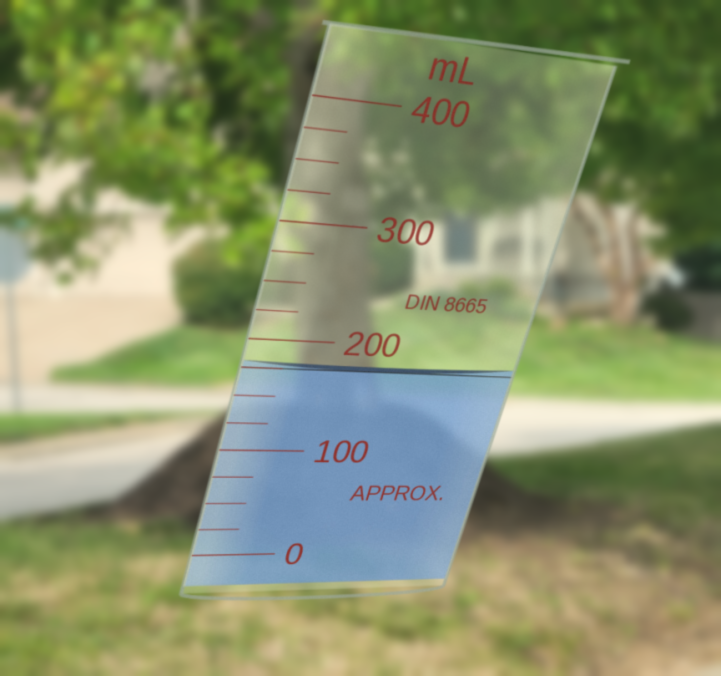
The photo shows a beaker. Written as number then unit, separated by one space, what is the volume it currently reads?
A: 175 mL
